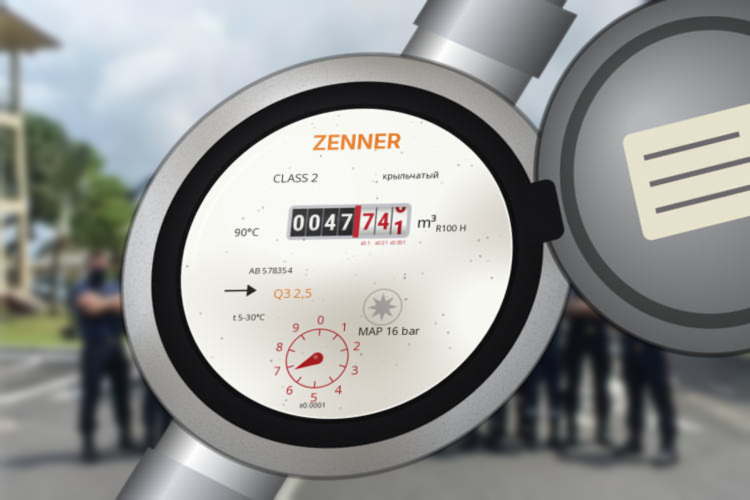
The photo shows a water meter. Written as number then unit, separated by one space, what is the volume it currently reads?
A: 47.7406 m³
